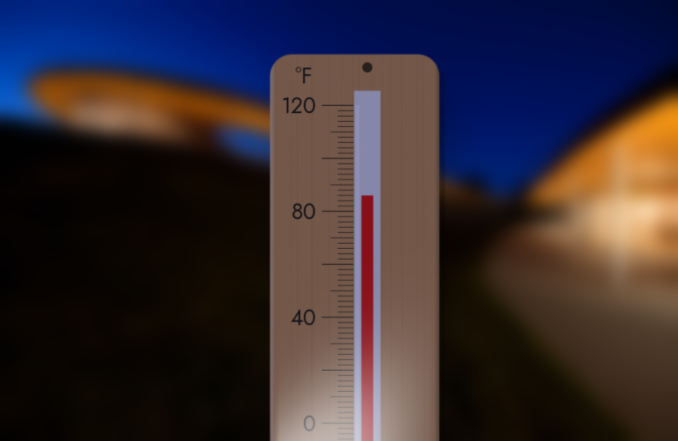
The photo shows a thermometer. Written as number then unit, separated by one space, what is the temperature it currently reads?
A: 86 °F
